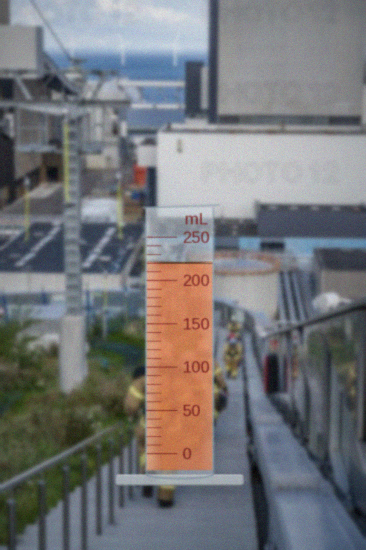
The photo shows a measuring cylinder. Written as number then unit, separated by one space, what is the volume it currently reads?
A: 220 mL
